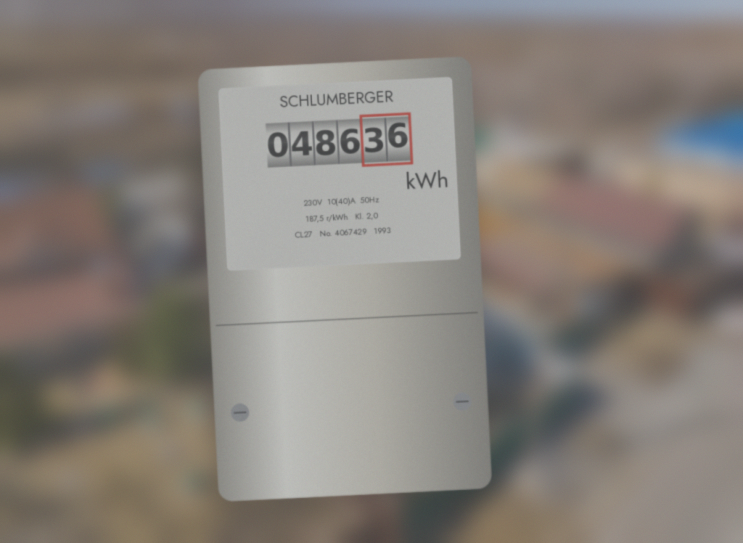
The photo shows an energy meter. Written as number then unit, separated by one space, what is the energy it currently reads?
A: 486.36 kWh
